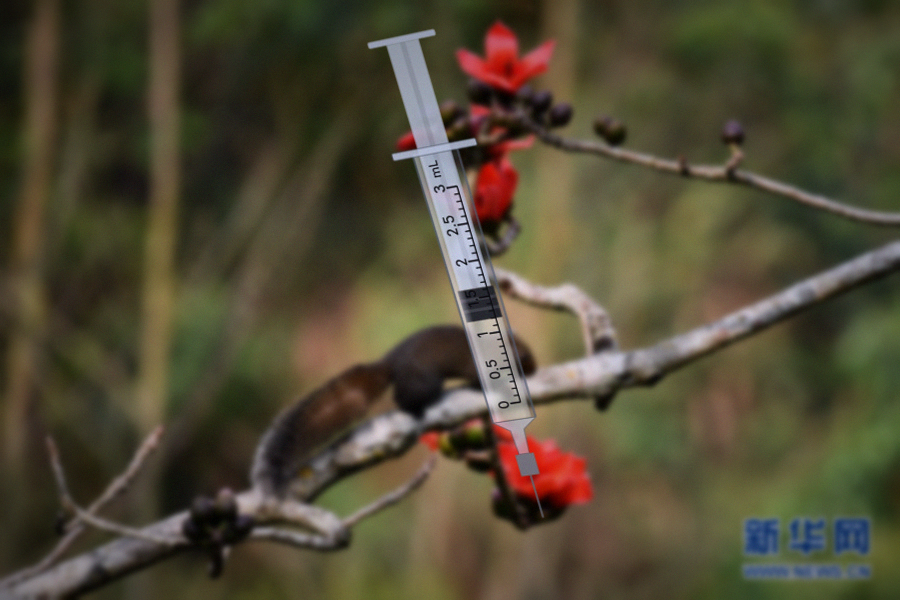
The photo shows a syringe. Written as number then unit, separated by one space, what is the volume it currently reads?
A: 1.2 mL
